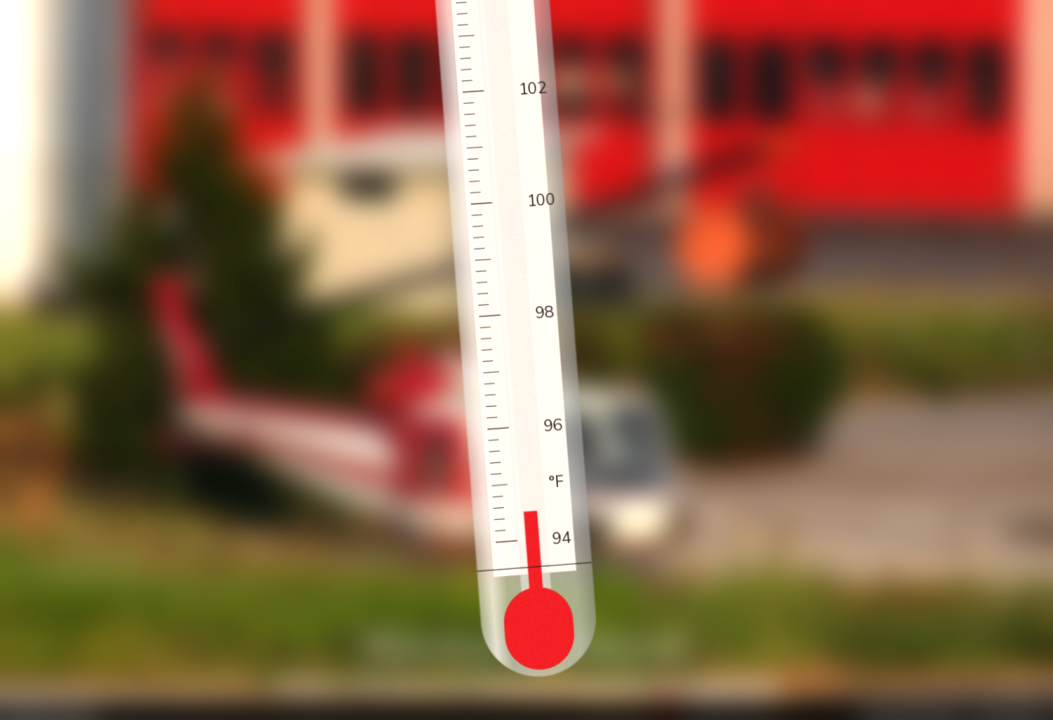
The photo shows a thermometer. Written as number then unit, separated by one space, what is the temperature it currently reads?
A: 94.5 °F
